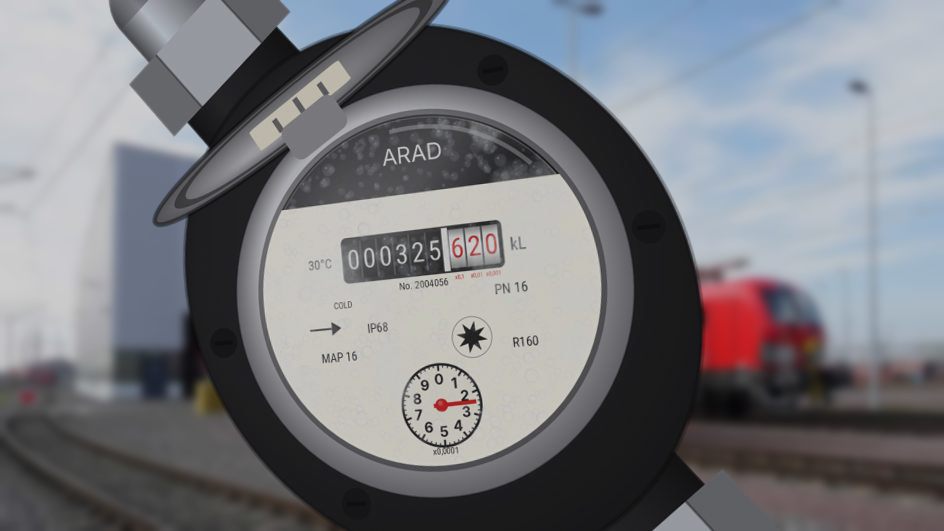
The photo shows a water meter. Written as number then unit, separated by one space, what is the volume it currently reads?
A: 325.6202 kL
